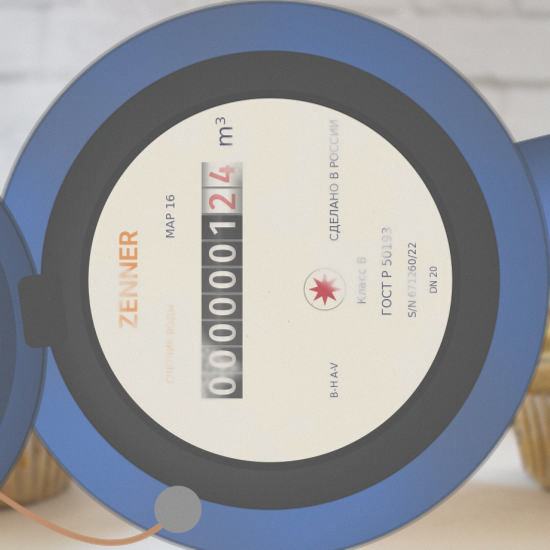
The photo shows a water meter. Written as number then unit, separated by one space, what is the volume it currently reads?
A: 1.24 m³
